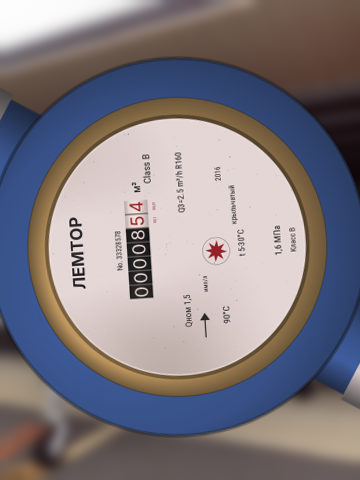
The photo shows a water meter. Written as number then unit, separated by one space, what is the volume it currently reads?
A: 8.54 m³
